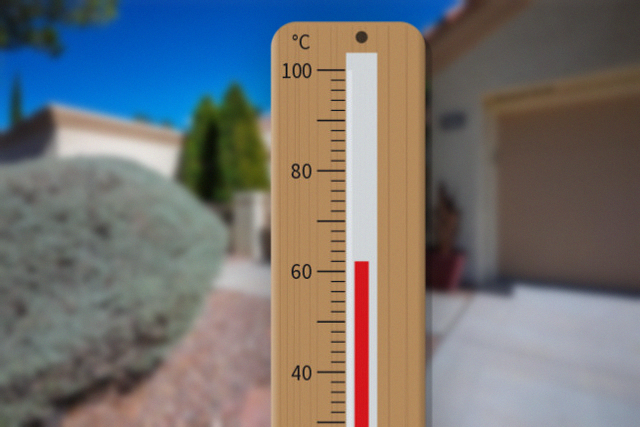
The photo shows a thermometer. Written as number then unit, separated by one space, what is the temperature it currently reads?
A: 62 °C
